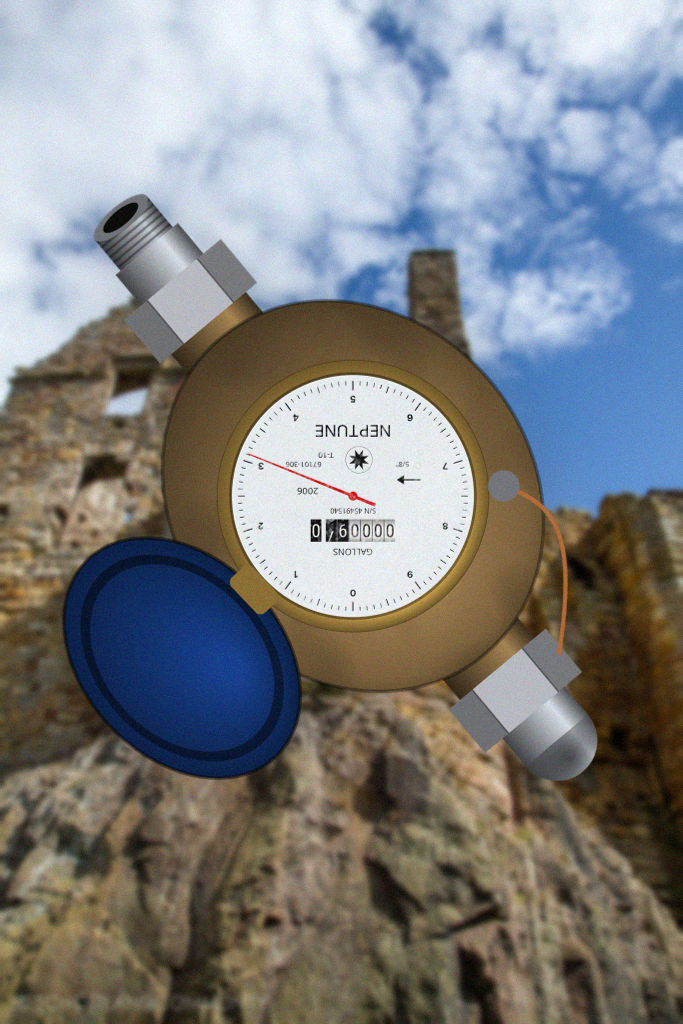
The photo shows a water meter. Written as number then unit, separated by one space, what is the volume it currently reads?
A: 973.1 gal
